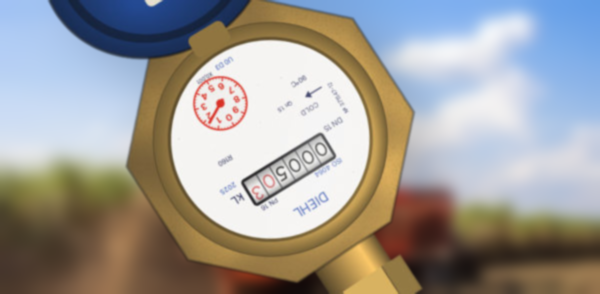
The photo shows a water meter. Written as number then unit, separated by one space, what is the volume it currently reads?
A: 5.031 kL
